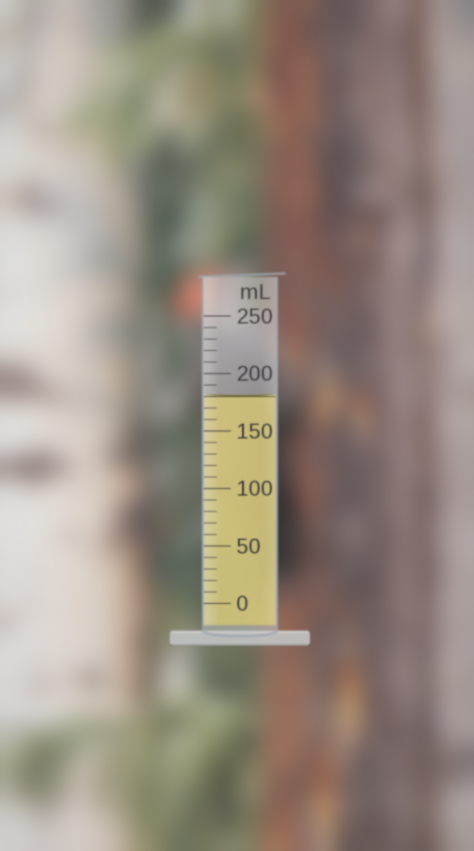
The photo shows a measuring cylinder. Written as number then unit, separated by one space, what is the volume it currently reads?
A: 180 mL
